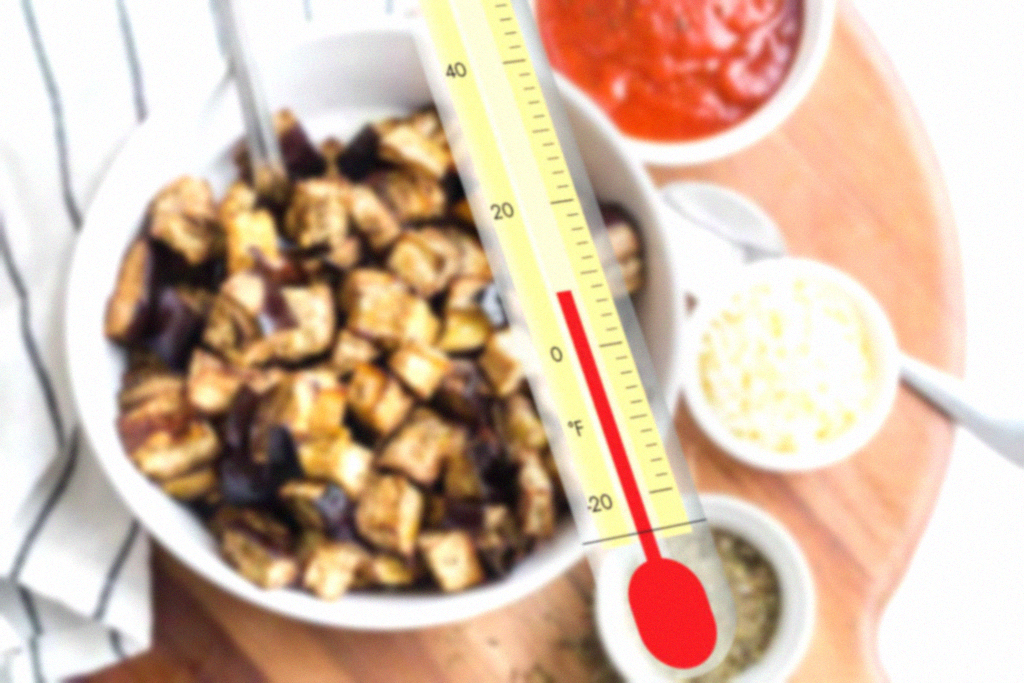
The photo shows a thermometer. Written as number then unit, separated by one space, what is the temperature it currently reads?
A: 8 °F
